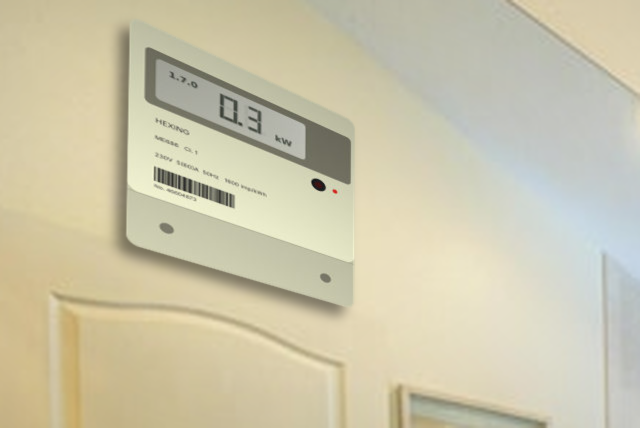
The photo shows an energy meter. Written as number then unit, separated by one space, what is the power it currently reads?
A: 0.3 kW
